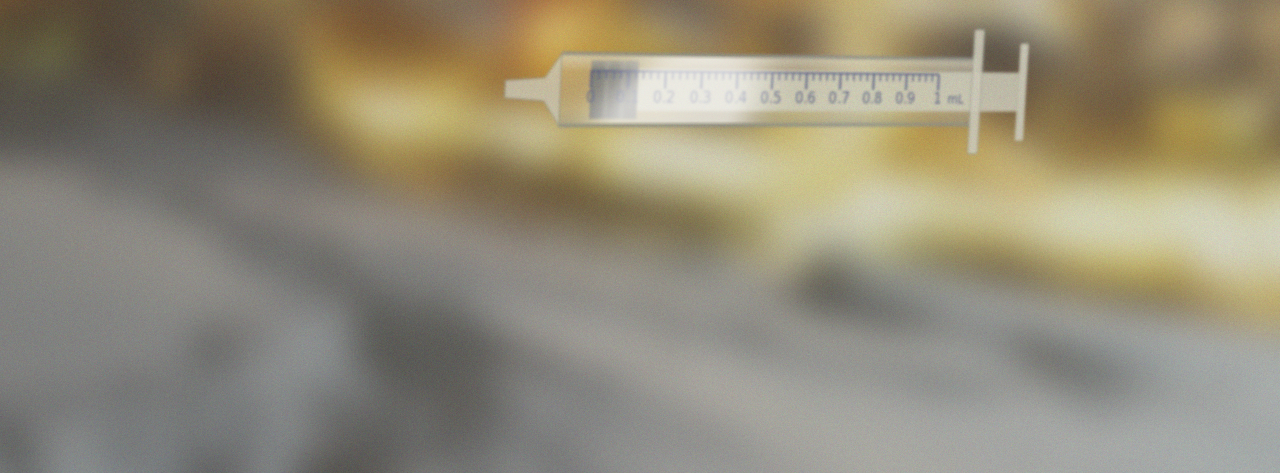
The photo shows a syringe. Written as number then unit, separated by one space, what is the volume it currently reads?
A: 0 mL
